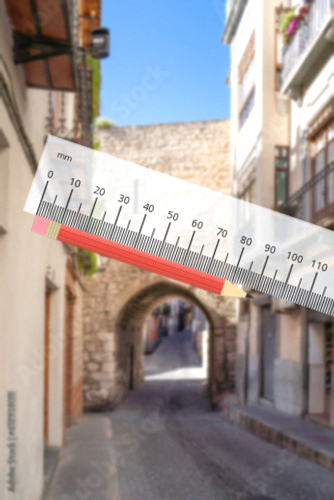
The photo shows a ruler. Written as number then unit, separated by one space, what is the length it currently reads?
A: 90 mm
